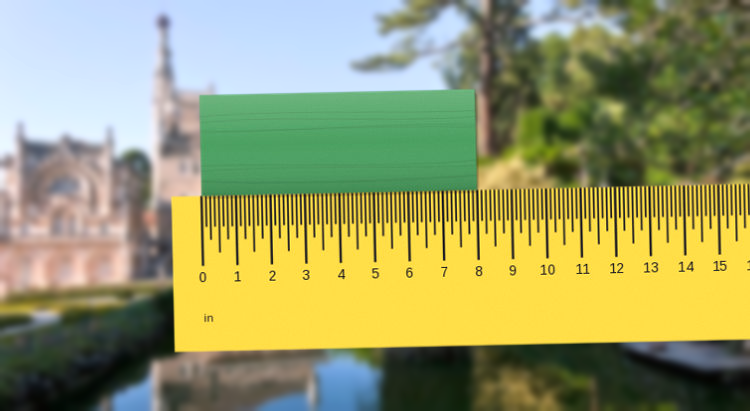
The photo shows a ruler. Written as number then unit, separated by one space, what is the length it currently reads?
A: 8 in
